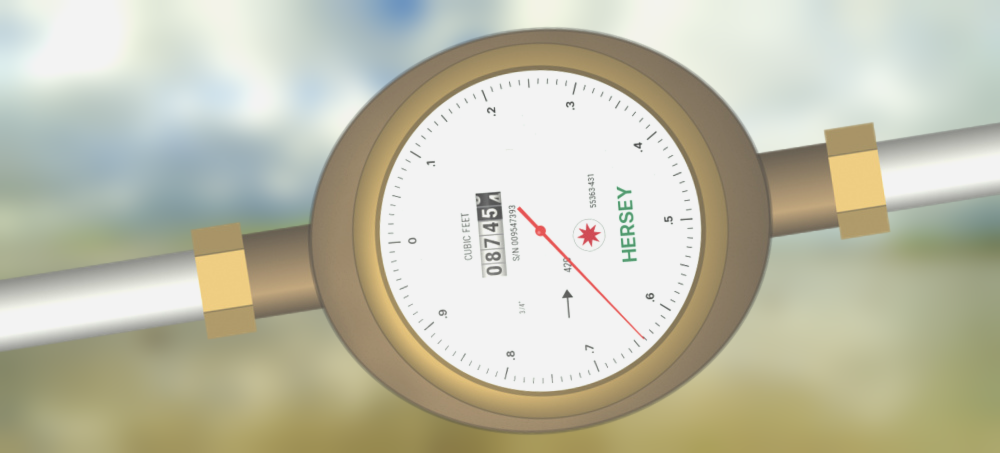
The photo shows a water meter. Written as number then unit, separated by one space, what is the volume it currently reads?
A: 87453.64 ft³
